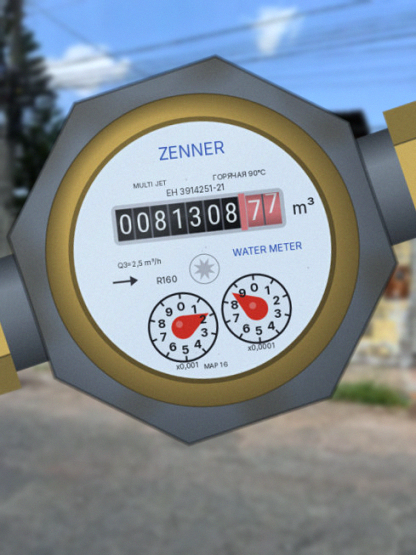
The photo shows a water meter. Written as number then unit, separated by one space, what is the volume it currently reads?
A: 81308.7718 m³
